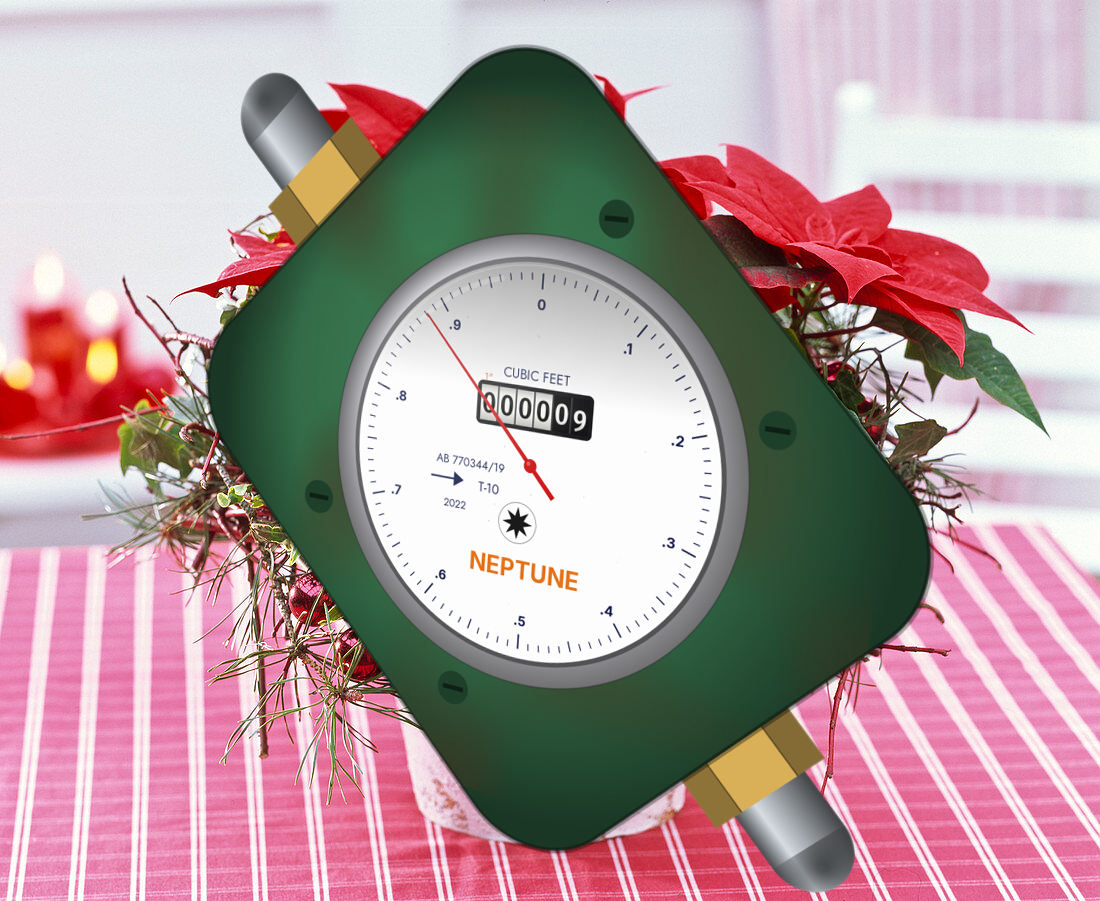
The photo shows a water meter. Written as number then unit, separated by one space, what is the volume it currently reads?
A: 8.88 ft³
